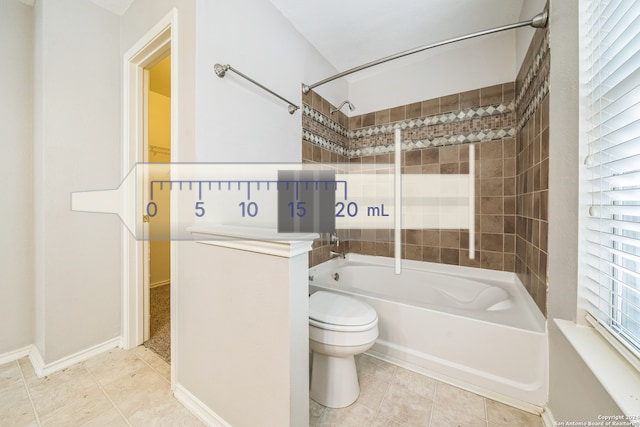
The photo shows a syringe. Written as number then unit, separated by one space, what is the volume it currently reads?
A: 13 mL
